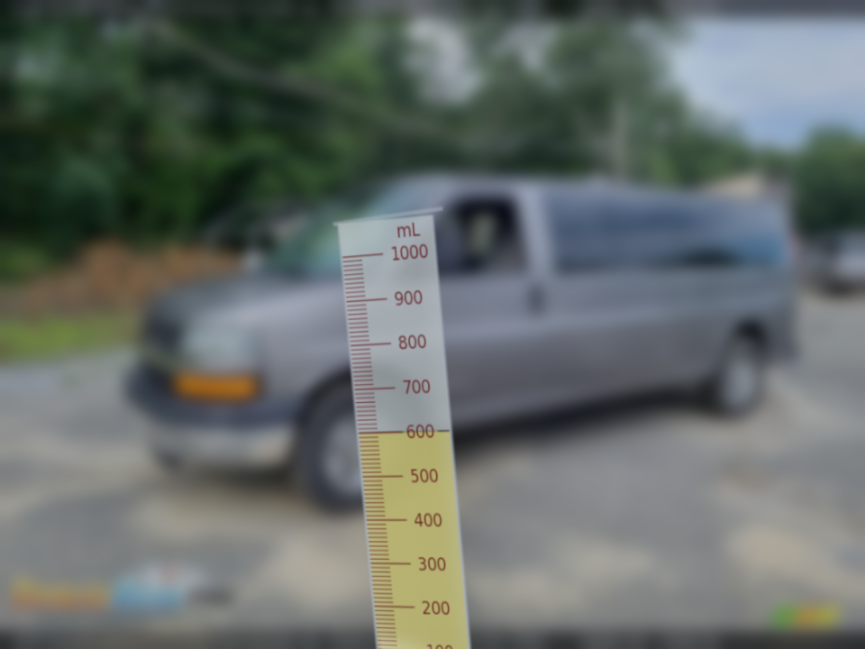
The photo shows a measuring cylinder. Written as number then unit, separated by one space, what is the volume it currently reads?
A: 600 mL
